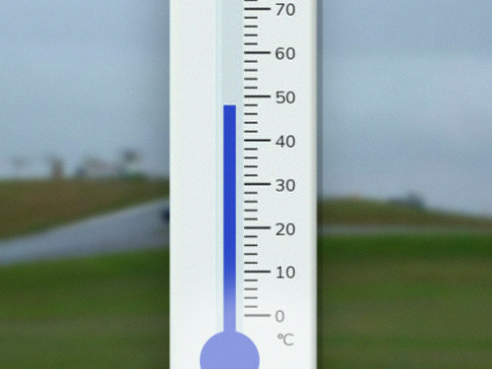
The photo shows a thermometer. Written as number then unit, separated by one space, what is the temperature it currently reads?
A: 48 °C
